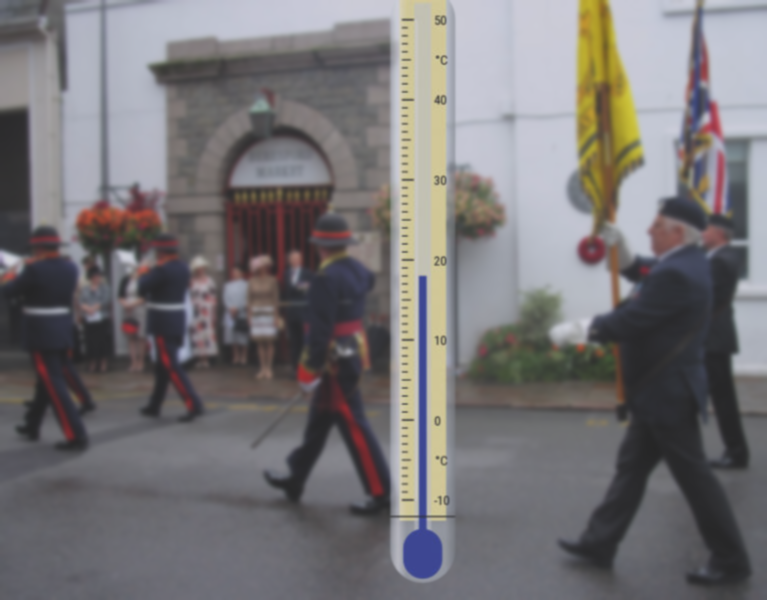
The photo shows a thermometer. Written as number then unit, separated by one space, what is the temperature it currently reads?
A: 18 °C
